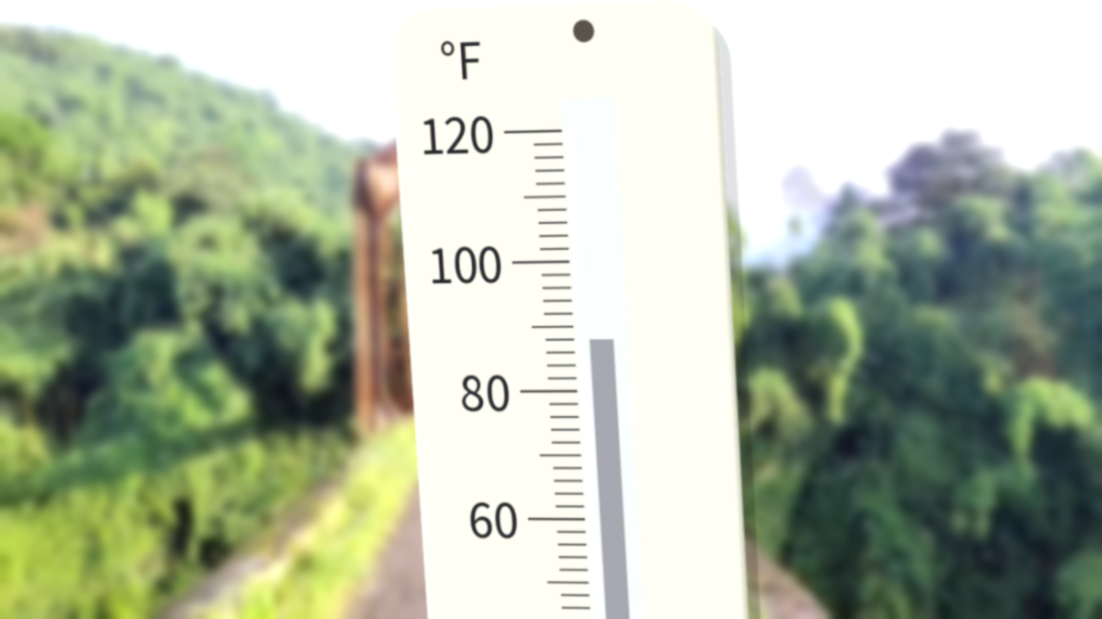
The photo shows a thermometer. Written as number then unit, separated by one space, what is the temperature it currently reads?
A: 88 °F
